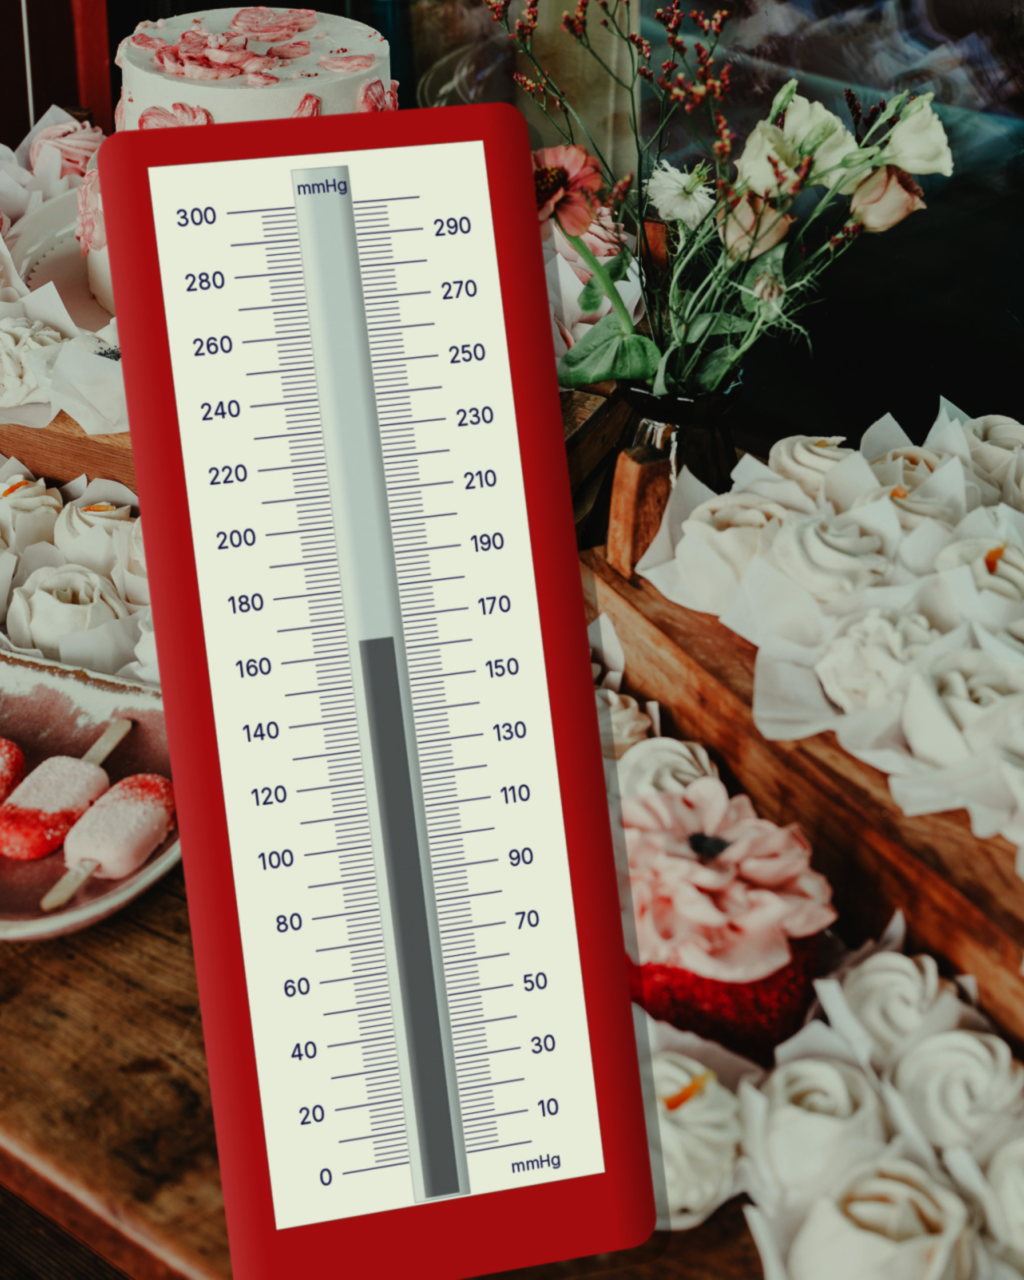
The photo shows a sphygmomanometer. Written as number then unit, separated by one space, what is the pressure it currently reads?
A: 164 mmHg
